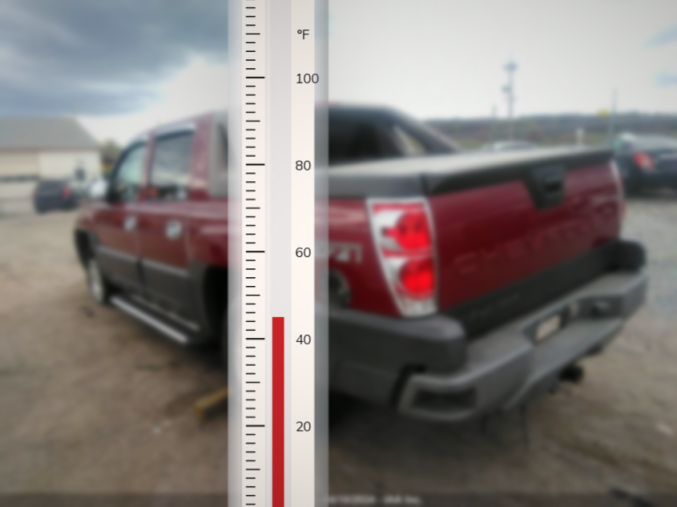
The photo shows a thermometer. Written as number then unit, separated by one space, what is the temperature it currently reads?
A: 45 °F
